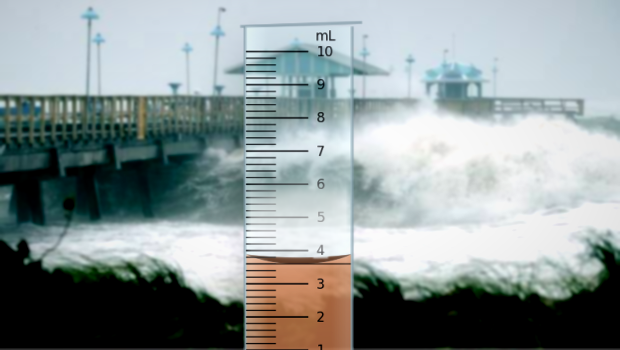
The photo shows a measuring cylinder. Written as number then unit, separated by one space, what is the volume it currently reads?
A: 3.6 mL
